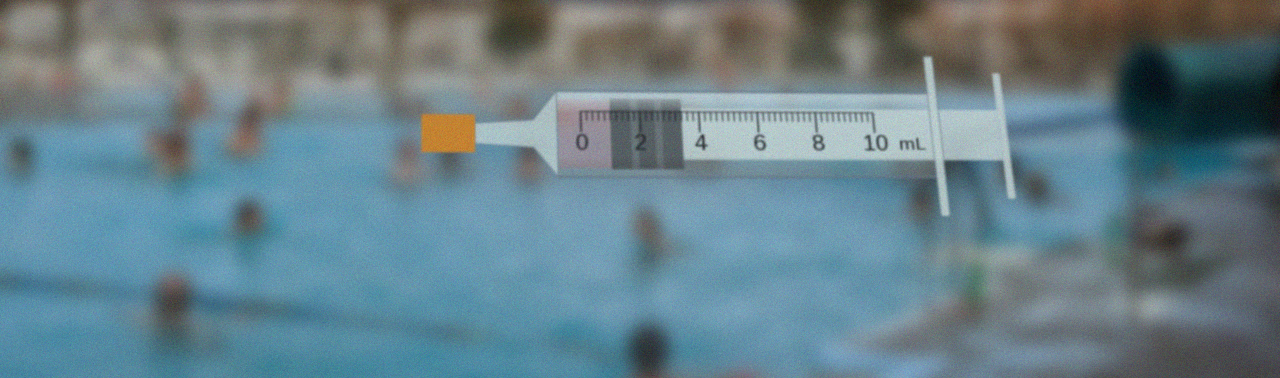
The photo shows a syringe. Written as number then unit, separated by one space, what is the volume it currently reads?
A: 1 mL
